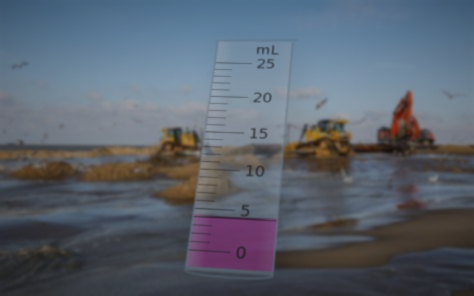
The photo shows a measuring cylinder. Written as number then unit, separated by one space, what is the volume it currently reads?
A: 4 mL
